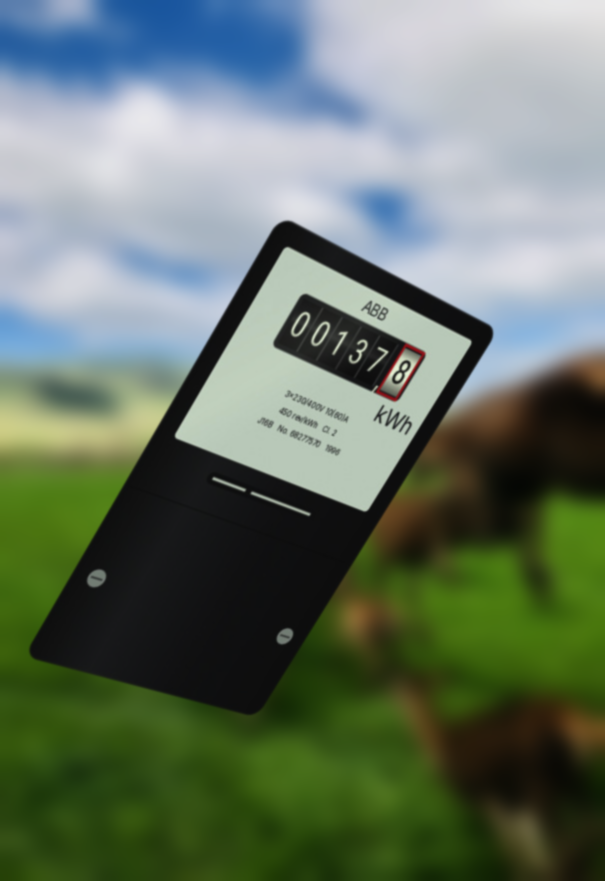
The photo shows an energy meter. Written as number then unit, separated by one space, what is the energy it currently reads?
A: 137.8 kWh
